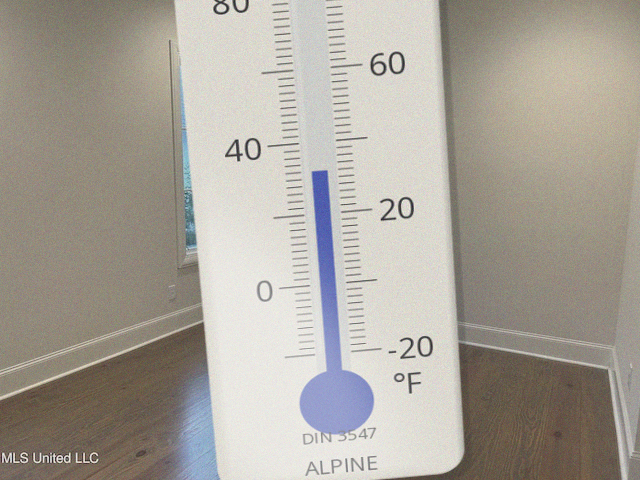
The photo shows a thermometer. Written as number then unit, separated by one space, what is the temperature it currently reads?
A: 32 °F
